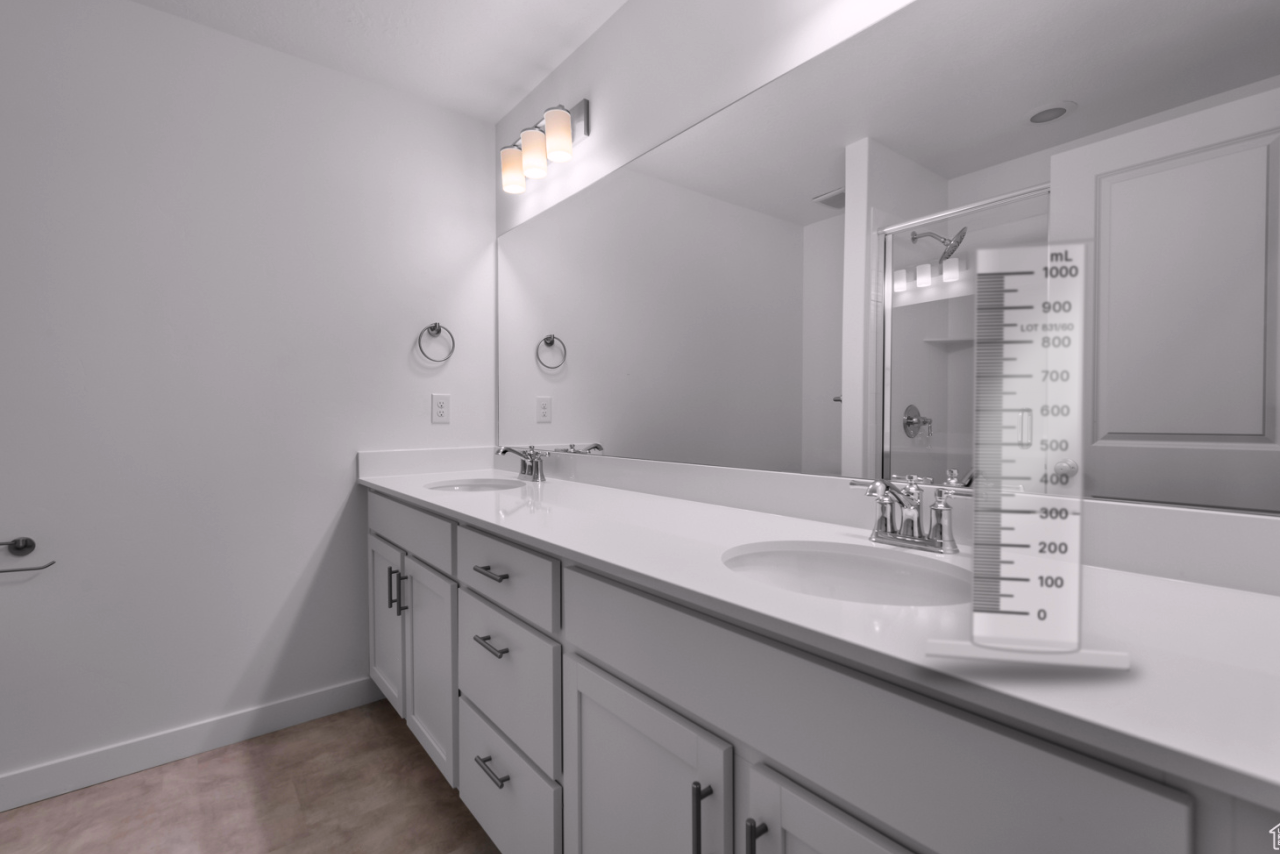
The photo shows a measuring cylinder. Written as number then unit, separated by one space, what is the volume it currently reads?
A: 300 mL
